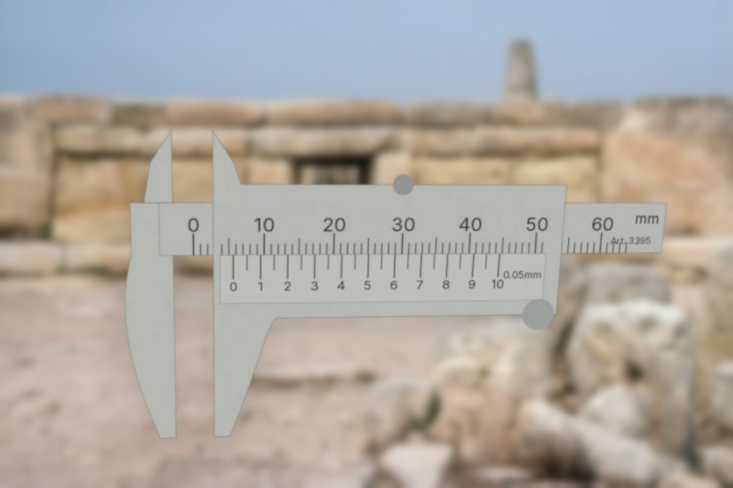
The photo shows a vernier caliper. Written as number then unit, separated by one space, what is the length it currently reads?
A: 5.6 mm
